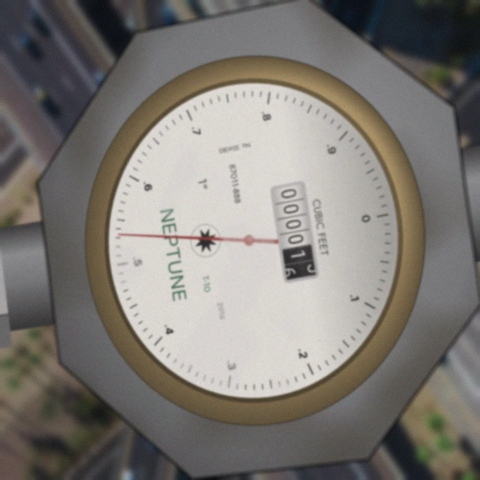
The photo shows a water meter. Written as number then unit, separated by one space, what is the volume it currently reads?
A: 15.53 ft³
